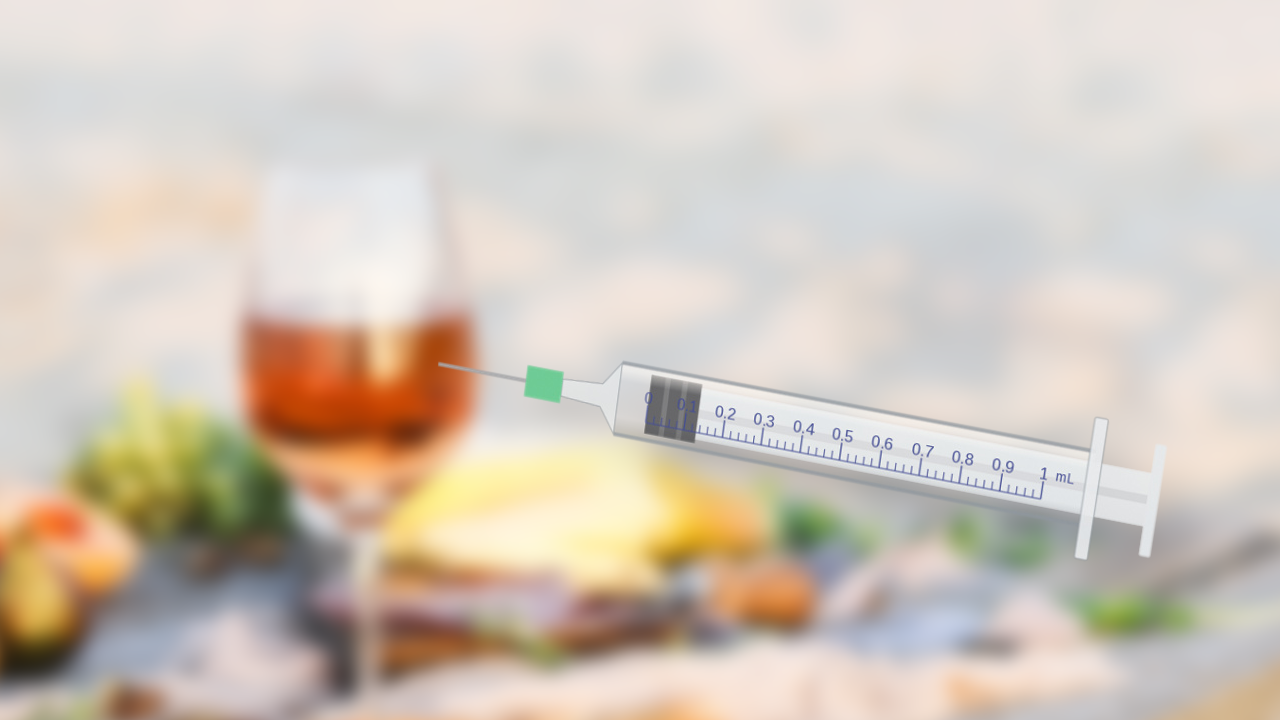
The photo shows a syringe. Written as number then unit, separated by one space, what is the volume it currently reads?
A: 0 mL
